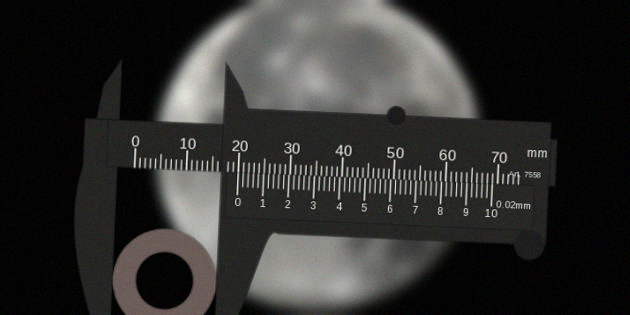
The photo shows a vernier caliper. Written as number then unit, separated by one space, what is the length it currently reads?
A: 20.0 mm
